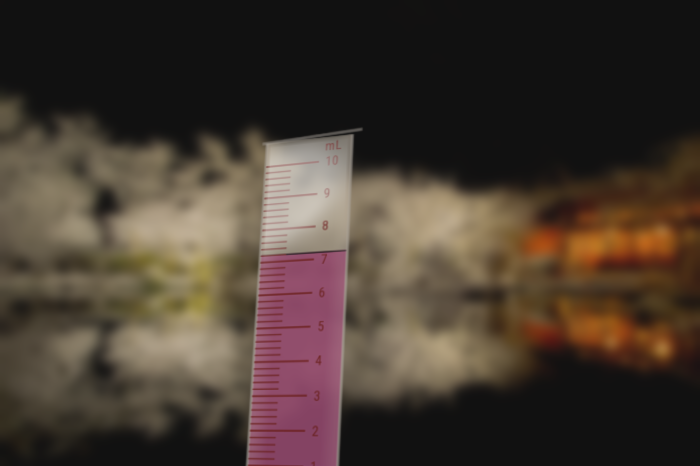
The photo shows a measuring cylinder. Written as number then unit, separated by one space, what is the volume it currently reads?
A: 7.2 mL
